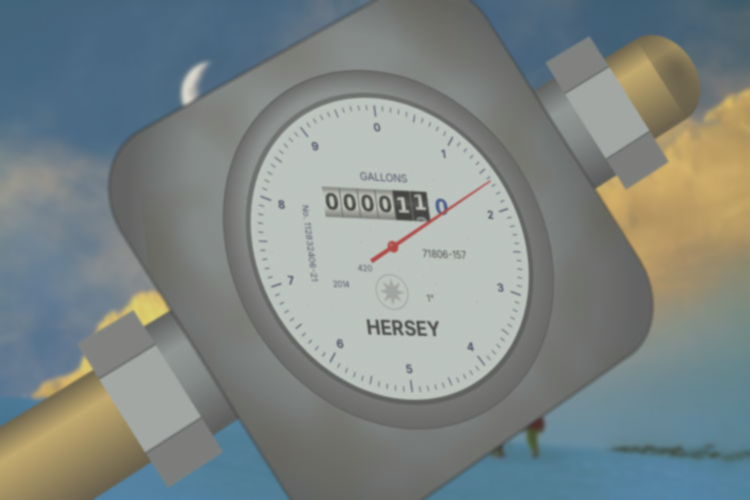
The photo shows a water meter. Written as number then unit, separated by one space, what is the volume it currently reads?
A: 111.6 gal
